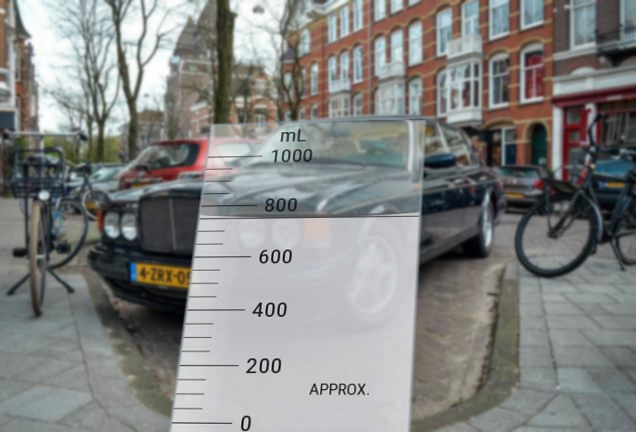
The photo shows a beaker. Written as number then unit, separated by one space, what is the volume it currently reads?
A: 750 mL
